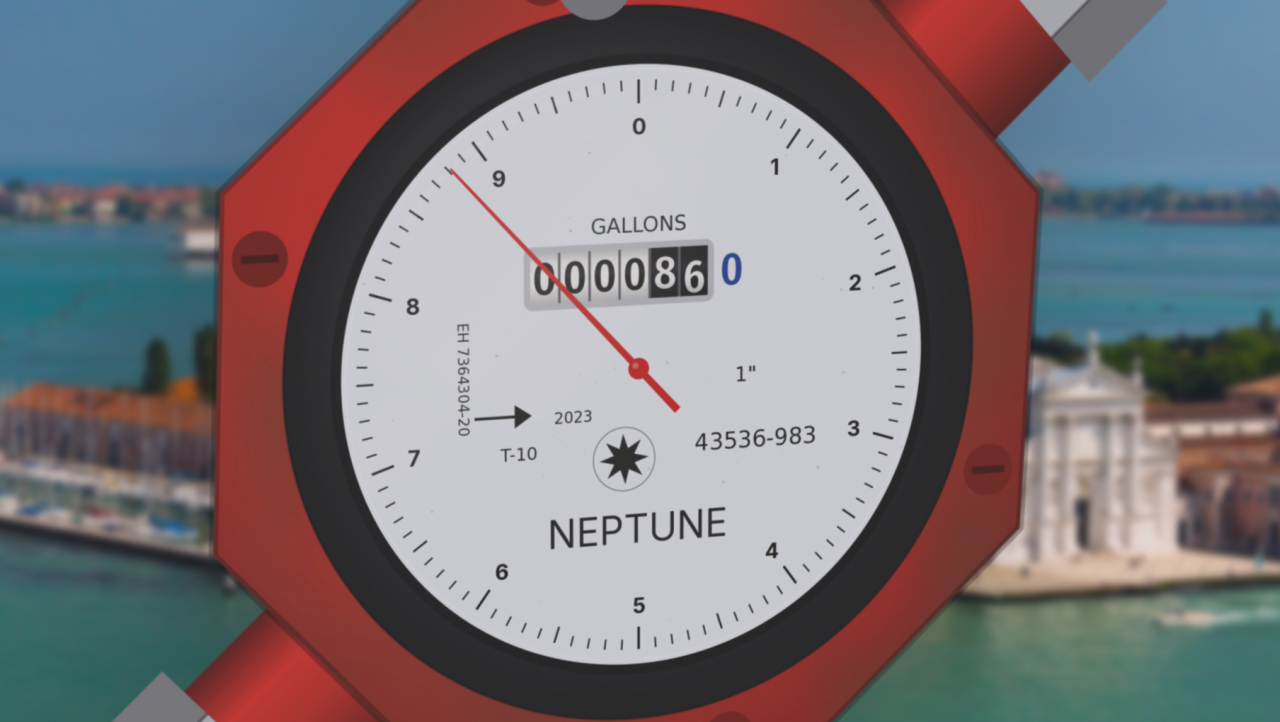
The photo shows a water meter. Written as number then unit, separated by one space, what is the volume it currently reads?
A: 858.8 gal
